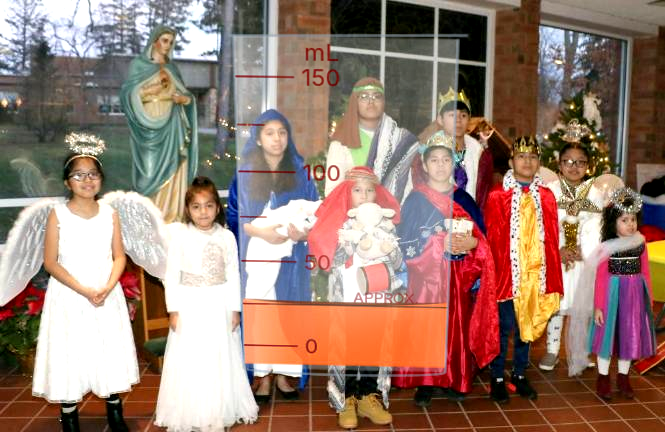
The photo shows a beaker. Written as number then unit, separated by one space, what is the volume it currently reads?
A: 25 mL
